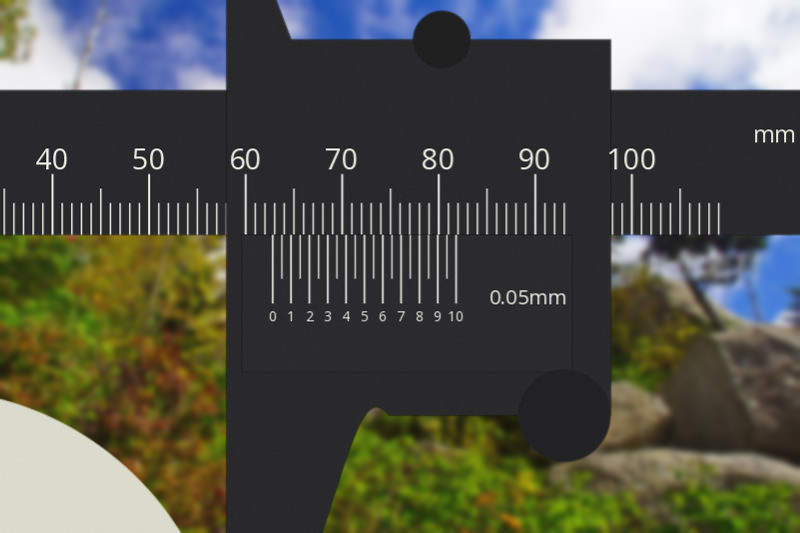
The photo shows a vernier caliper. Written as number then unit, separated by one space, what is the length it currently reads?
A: 62.8 mm
